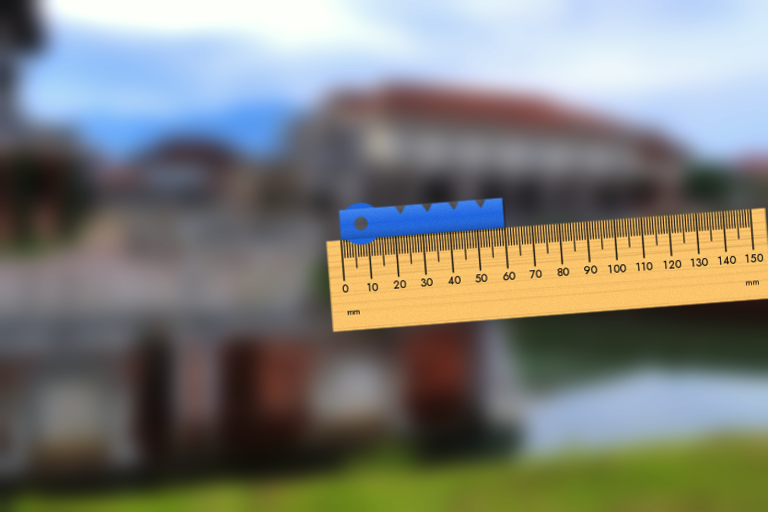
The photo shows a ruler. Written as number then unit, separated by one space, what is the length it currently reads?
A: 60 mm
